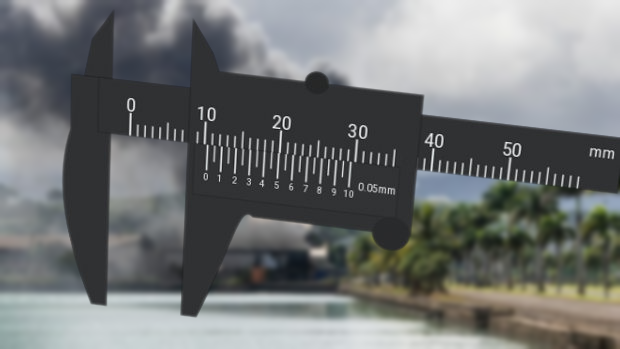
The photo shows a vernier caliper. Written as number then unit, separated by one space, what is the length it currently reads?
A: 10.4 mm
